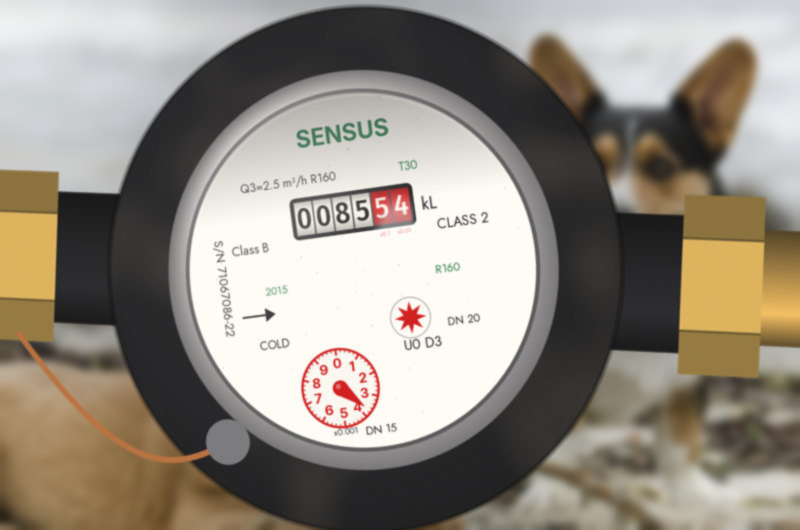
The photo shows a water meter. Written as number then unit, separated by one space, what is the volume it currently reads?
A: 85.543 kL
